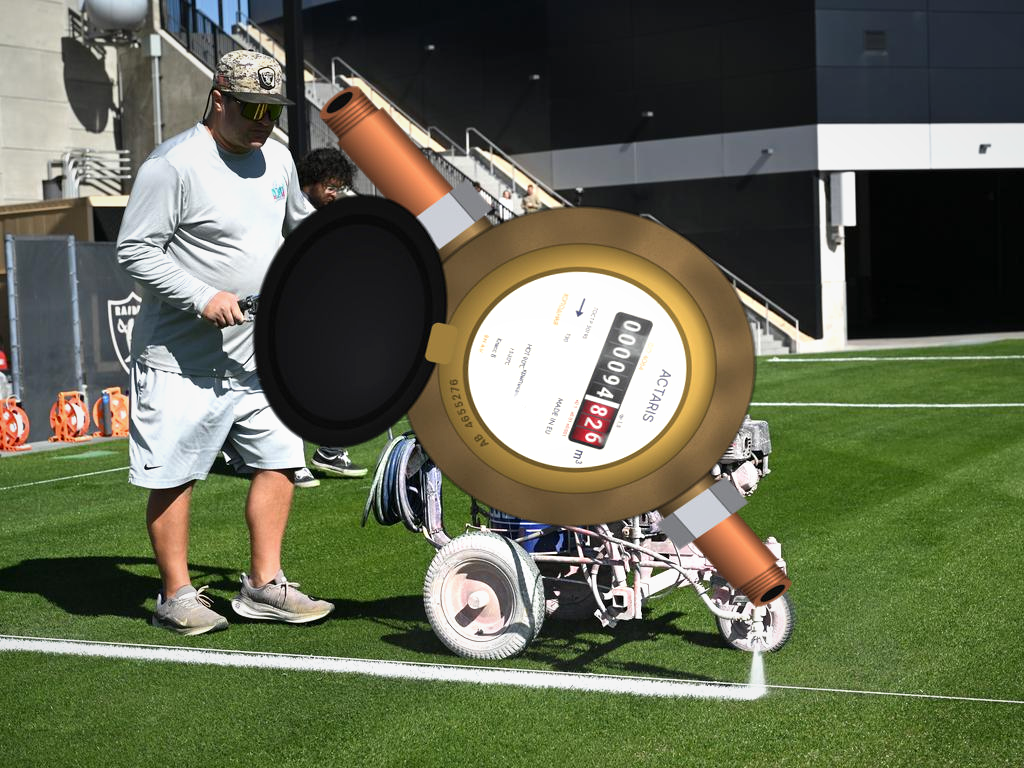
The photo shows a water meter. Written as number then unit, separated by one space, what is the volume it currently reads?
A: 94.826 m³
